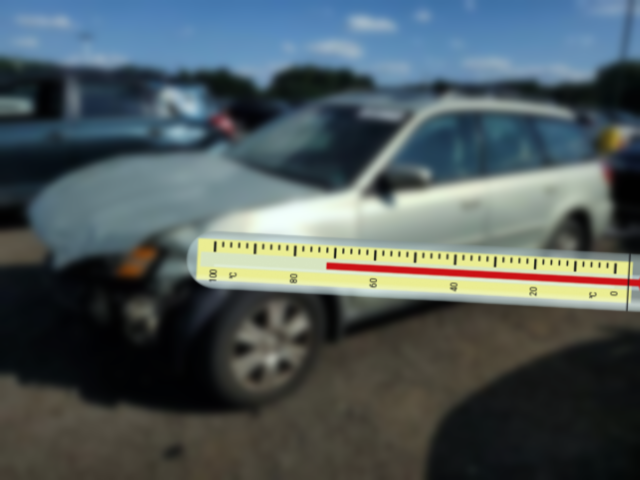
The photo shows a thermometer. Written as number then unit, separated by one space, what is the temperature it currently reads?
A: 72 °C
